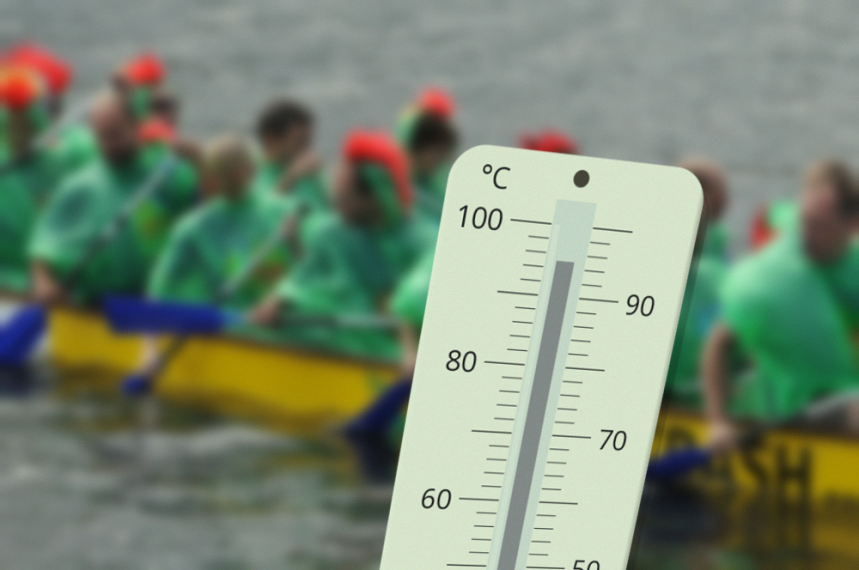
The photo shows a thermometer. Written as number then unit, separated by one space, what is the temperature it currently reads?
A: 95 °C
